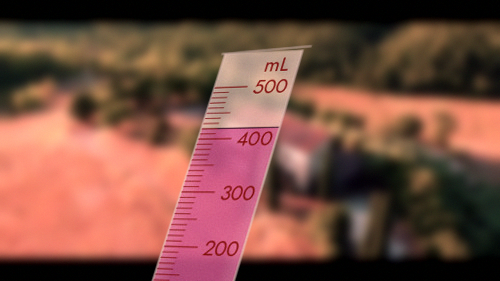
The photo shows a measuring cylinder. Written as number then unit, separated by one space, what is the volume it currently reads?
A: 420 mL
